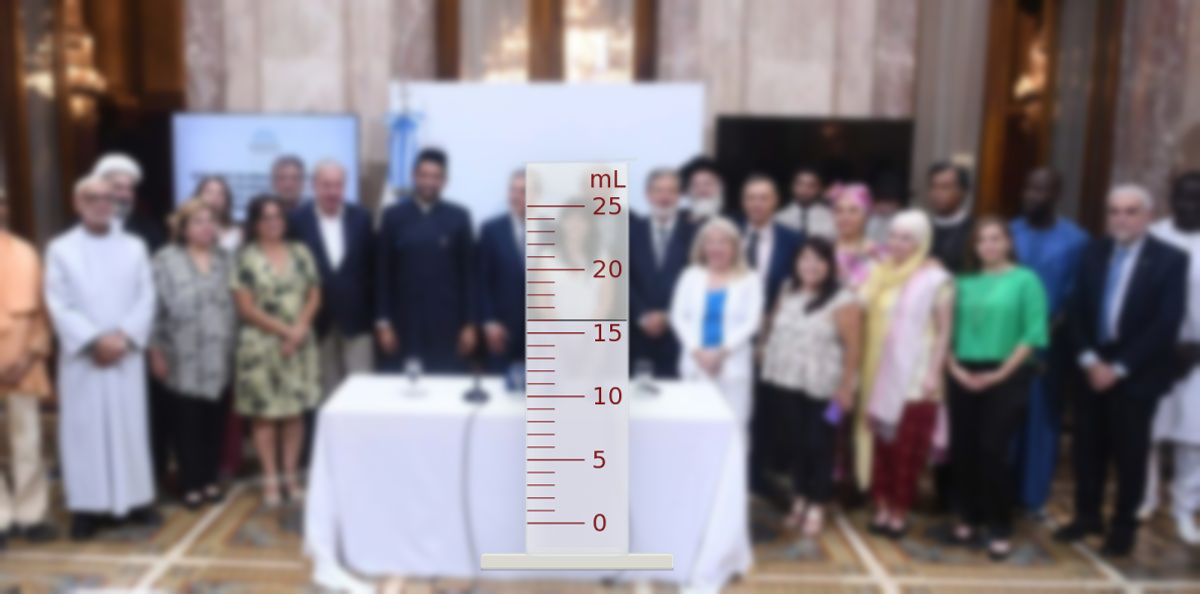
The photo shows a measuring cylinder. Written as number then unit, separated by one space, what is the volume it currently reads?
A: 16 mL
